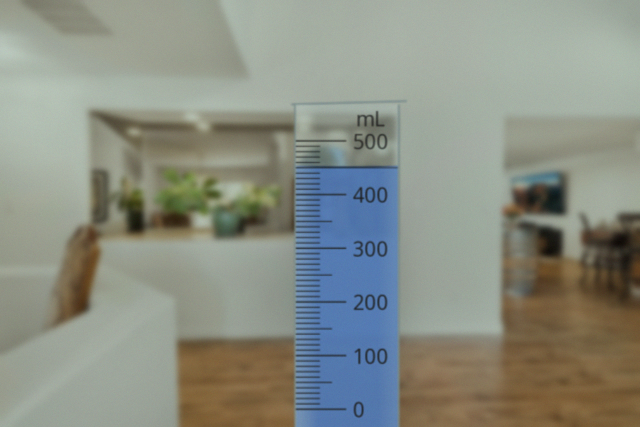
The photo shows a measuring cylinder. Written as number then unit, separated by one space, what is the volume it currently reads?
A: 450 mL
